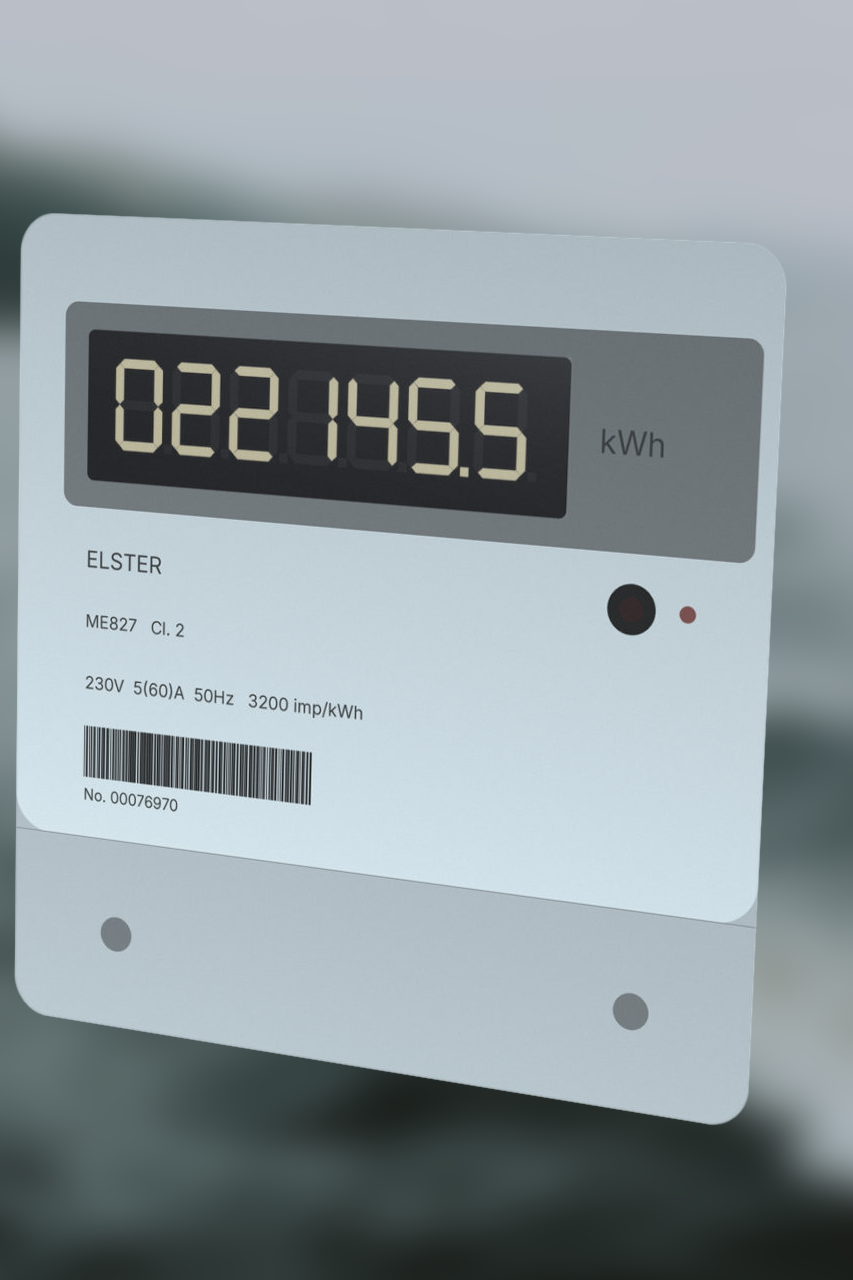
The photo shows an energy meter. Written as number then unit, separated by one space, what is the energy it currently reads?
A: 22145.5 kWh
